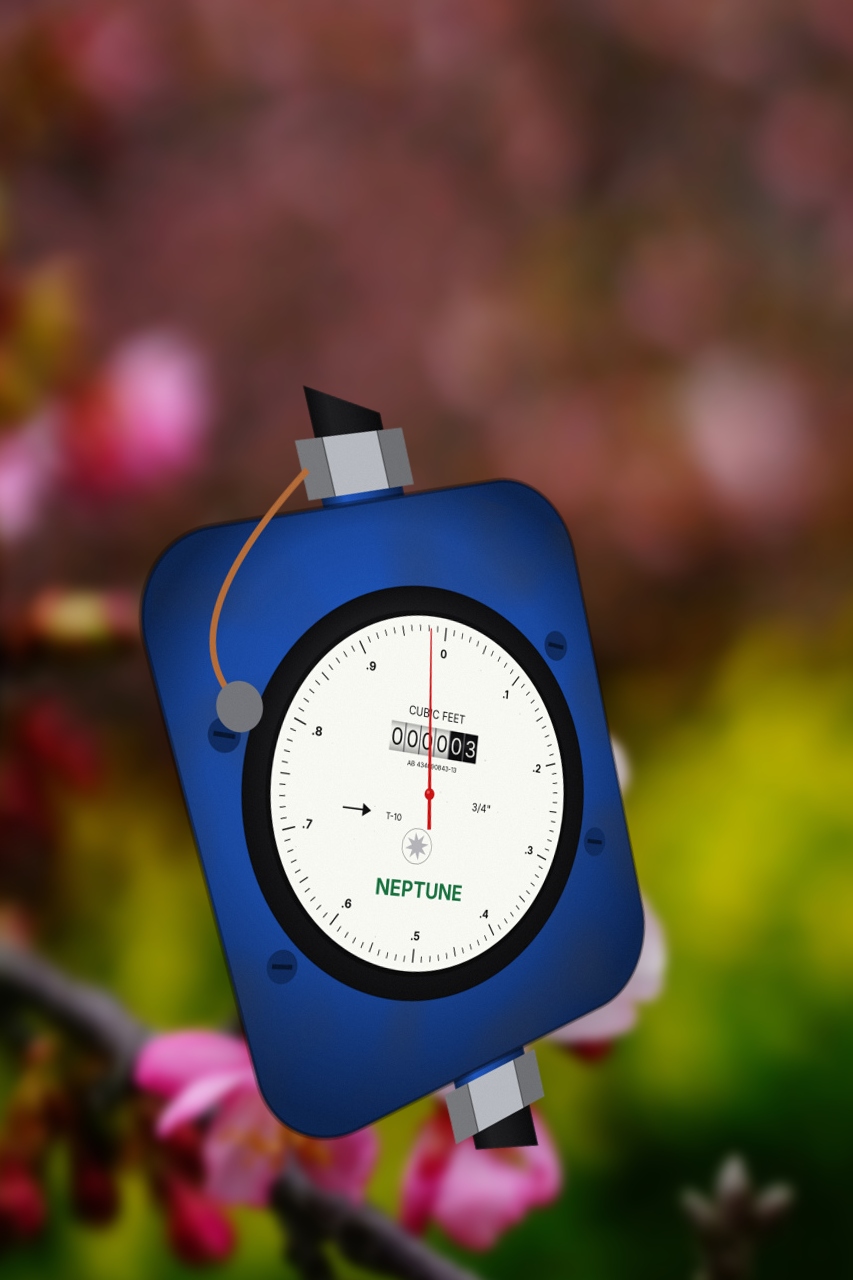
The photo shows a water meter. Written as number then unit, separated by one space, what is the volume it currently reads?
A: 2.98 ft³
